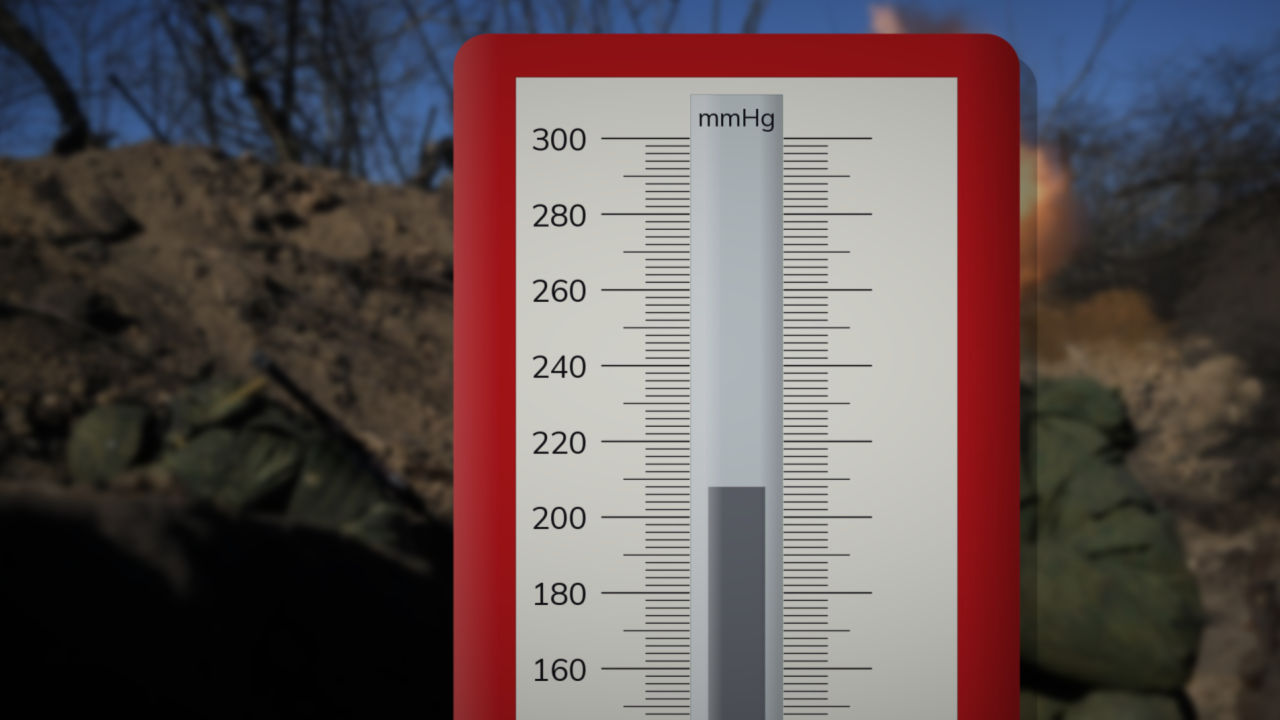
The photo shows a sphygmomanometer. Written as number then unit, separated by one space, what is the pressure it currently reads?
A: 208 mmHg
